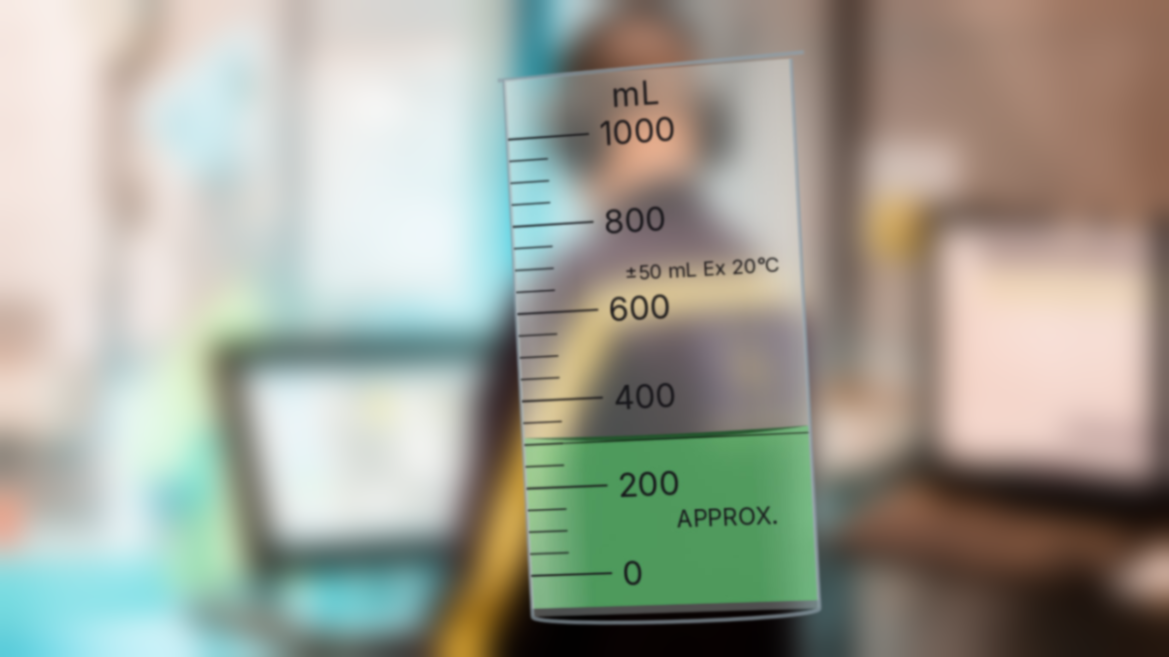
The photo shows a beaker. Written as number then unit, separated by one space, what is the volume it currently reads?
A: 300 mL
